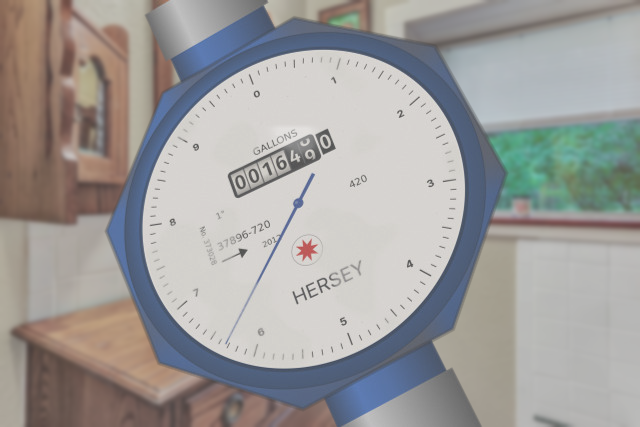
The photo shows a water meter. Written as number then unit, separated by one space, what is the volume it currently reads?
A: 16486.3 gal
